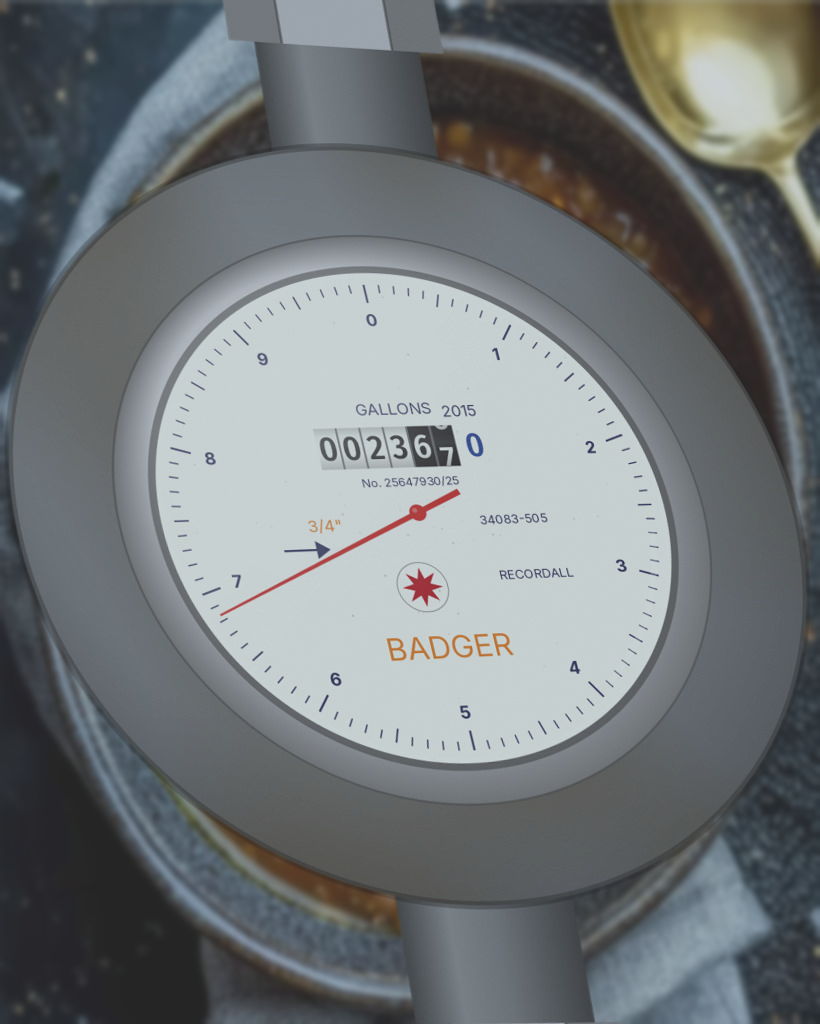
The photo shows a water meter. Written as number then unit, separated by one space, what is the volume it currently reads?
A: 23666.8 gal
